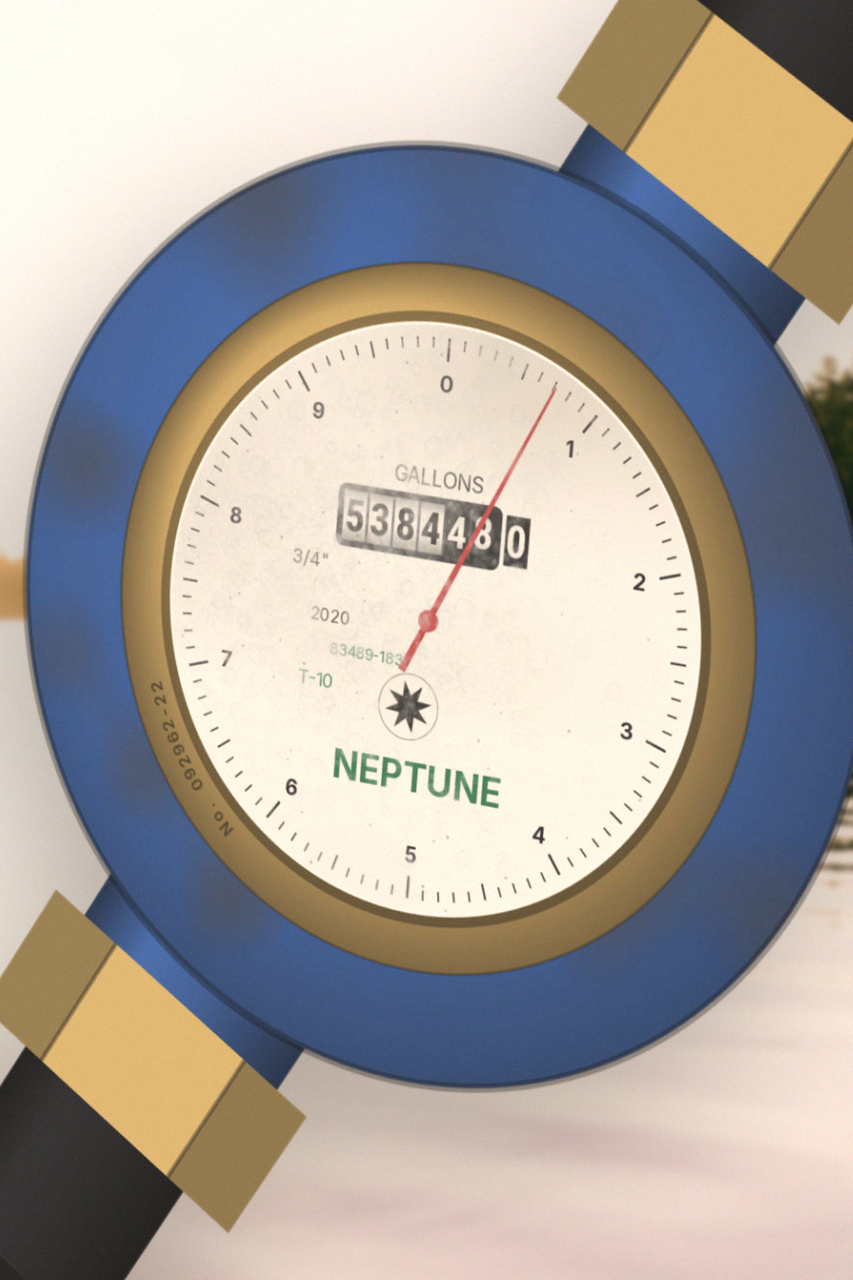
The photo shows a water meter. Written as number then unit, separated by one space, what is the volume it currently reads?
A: 5384480.7 gal
